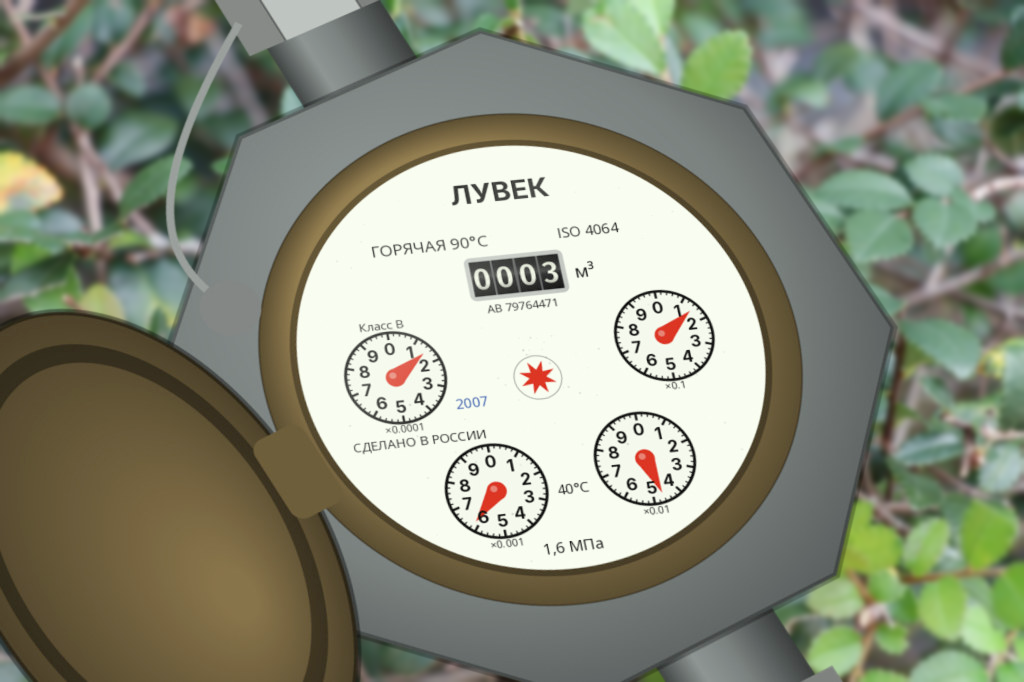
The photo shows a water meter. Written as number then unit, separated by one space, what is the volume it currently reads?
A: 3.1461 m³
